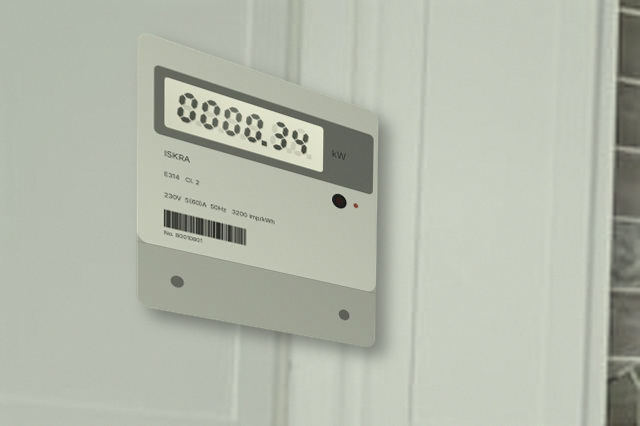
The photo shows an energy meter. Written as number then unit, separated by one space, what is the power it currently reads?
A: 0.34 kW
